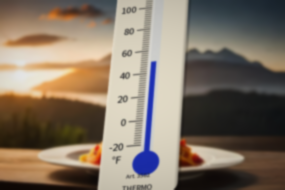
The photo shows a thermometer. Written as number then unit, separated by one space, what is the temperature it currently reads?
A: 50 °F
